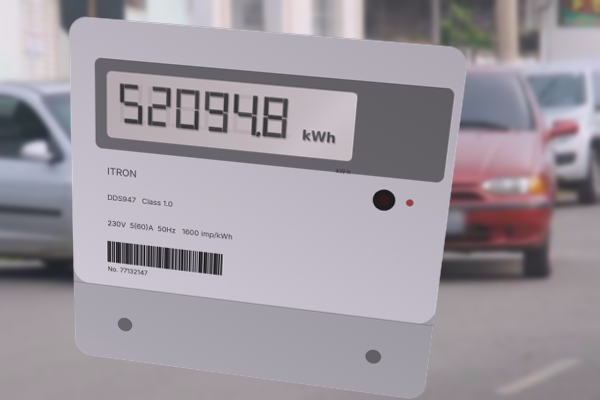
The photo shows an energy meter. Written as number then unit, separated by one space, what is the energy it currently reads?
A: 52094.8 kWh
